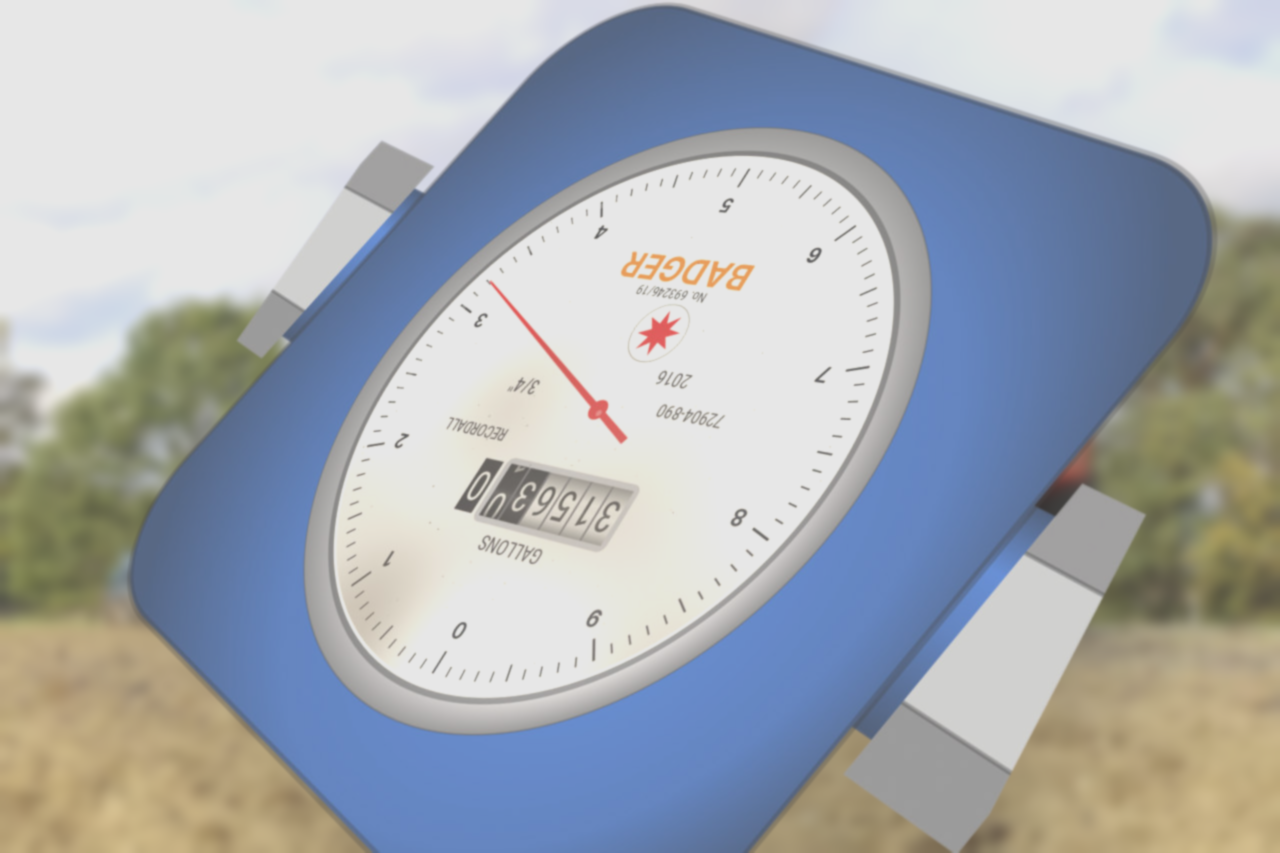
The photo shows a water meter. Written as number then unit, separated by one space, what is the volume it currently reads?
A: 3156303.2 gal
